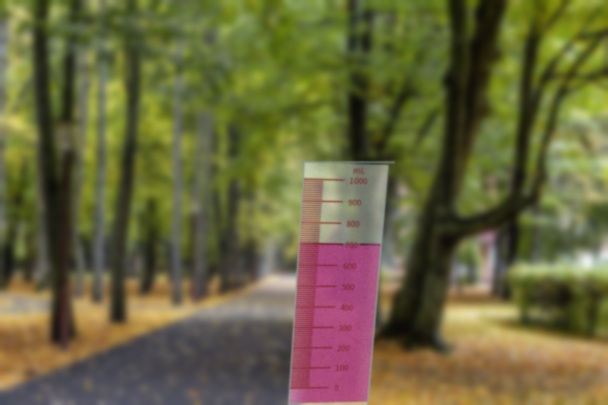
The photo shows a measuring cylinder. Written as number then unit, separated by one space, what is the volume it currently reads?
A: 700 mL
